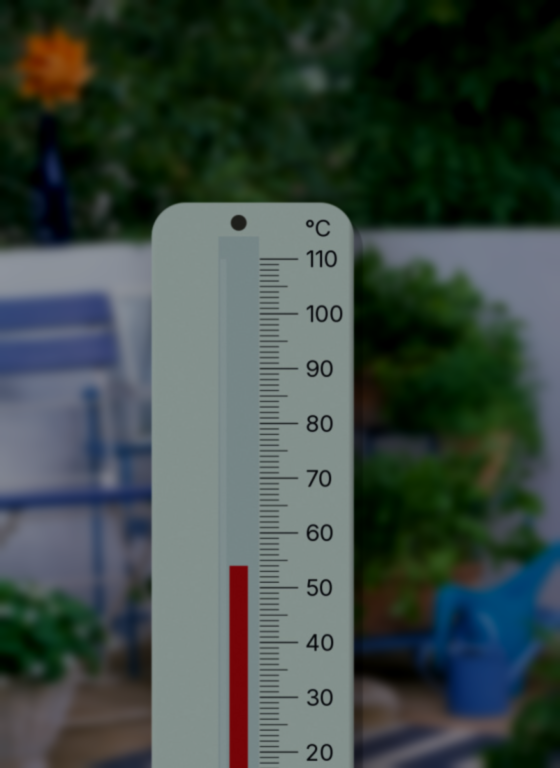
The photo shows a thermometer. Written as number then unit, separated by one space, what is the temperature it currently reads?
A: 54 °C
